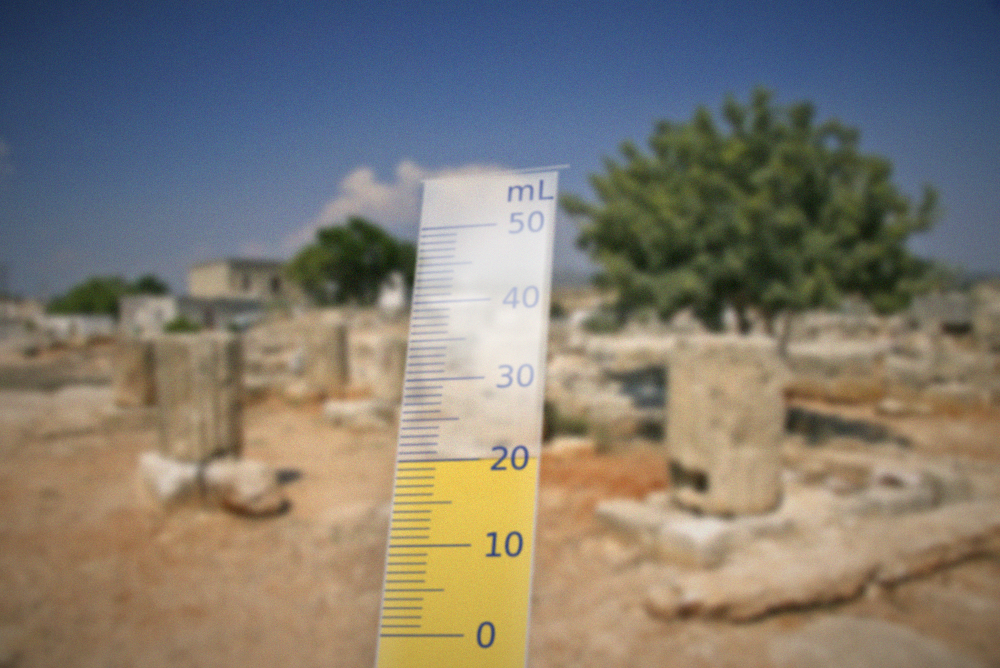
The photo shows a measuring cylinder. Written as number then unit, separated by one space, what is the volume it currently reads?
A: 20 mL
